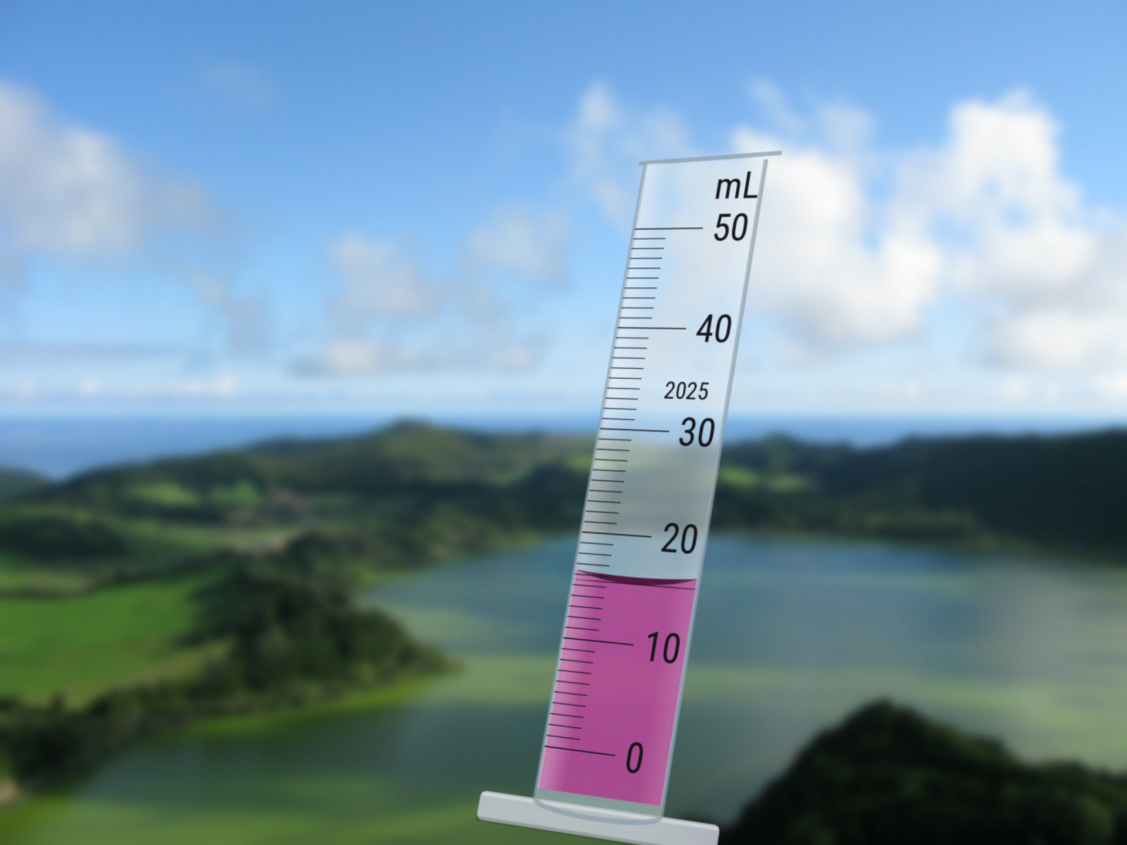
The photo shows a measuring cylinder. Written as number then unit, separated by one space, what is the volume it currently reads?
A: 15.5 mL
